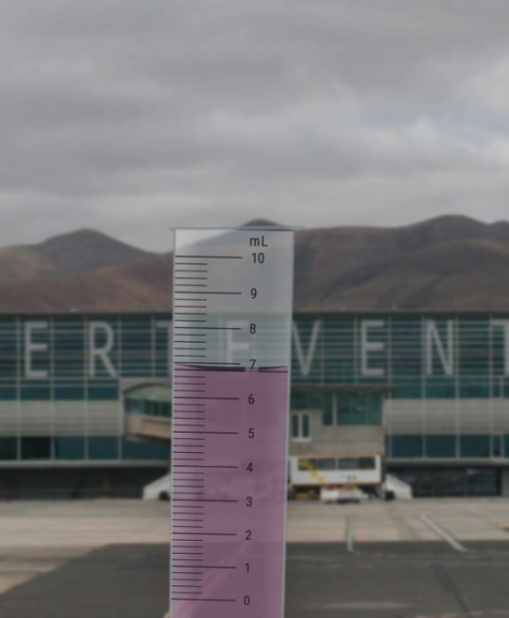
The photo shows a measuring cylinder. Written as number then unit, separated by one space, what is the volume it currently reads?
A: 6.8 mL
